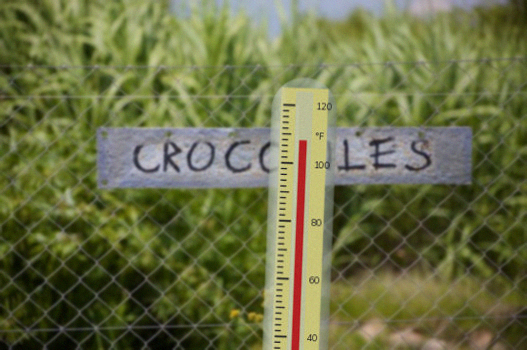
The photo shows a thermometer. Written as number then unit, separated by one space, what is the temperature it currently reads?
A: 108 °F
